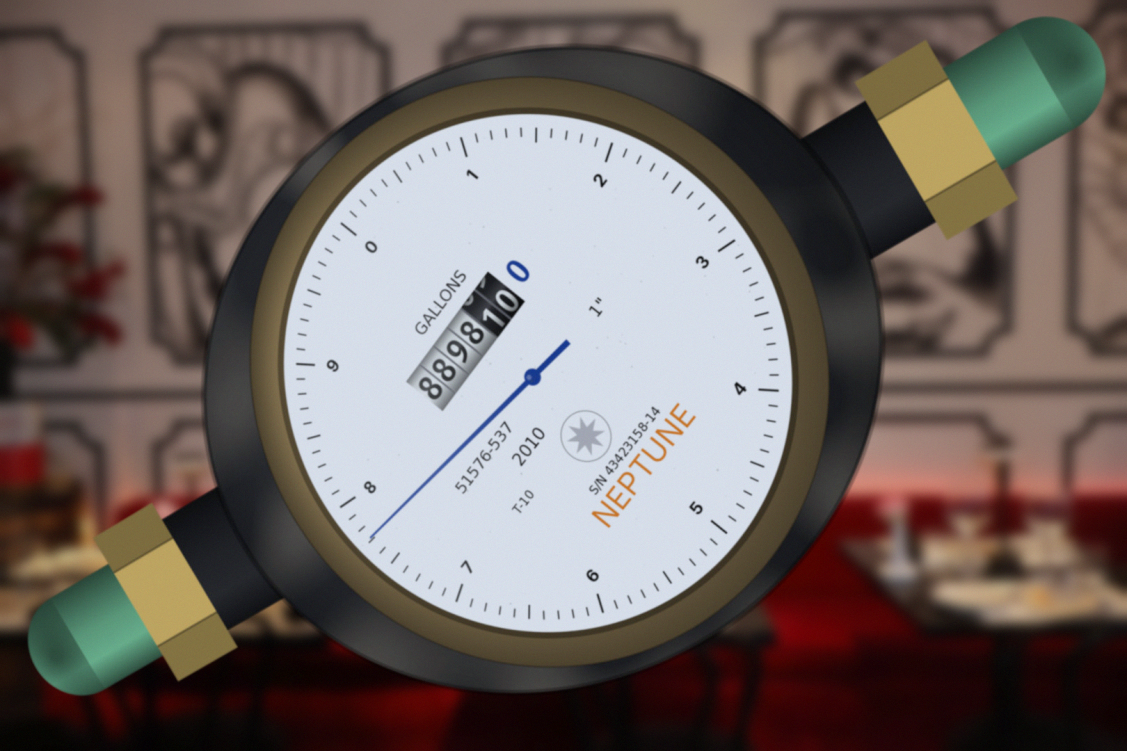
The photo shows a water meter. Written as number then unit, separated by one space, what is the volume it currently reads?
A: 8898097.7 gal
